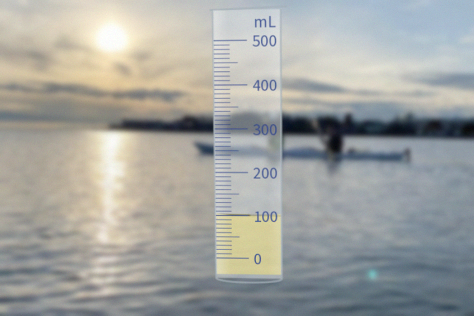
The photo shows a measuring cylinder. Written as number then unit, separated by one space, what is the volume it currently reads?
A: 100 mL
